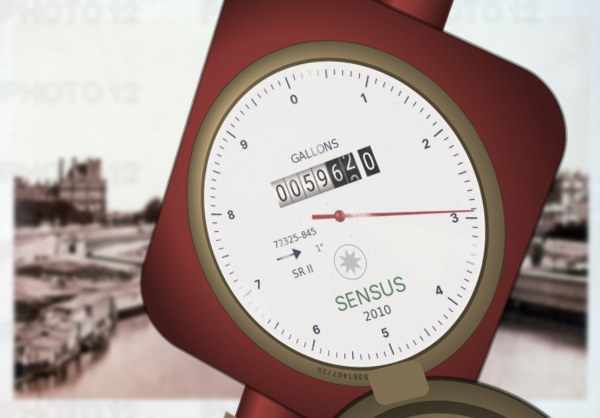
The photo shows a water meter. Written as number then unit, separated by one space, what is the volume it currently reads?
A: 59622.9 gal
